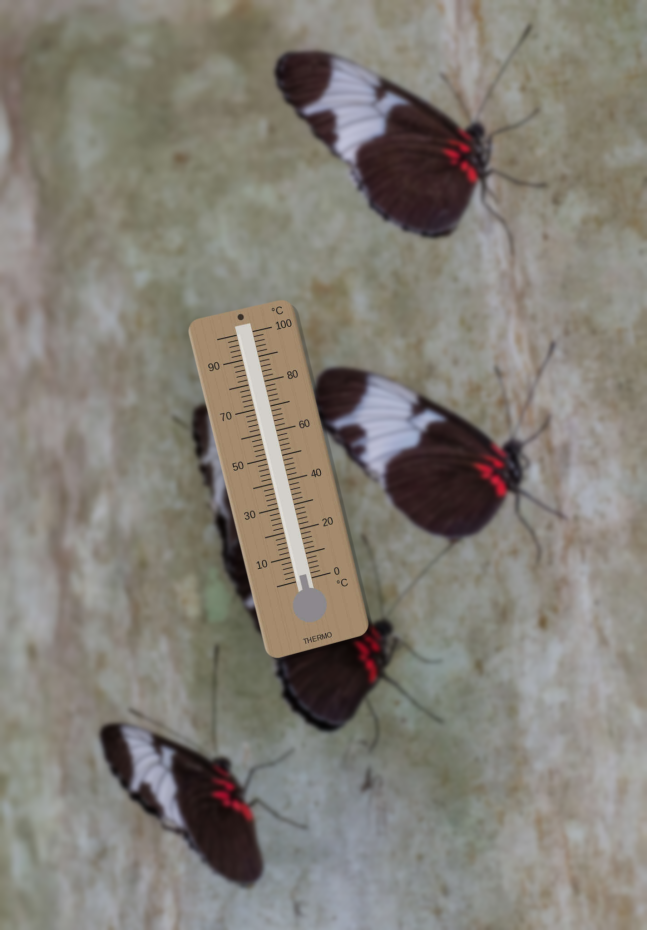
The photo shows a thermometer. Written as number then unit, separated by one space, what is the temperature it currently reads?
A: 2 °C
